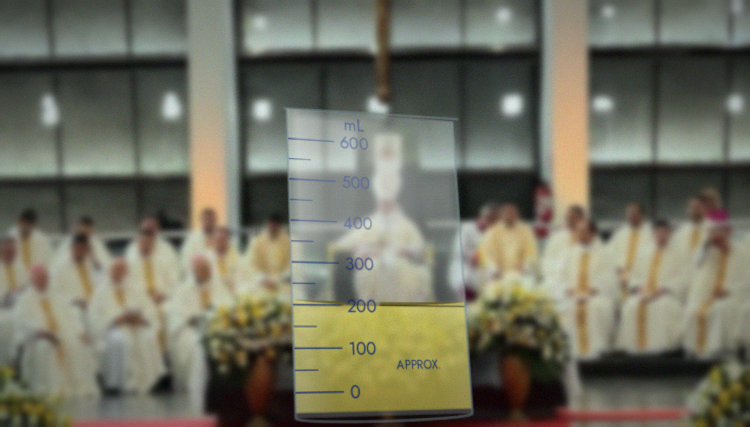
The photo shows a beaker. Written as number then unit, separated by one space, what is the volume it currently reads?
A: 200 mL
